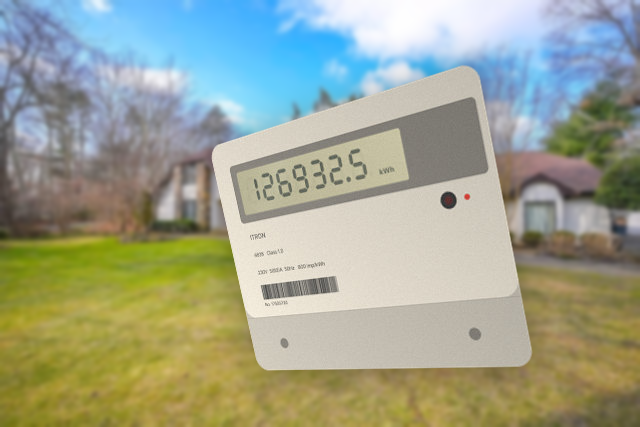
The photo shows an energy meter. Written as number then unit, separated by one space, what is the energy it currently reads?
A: 126932.5 kWh
